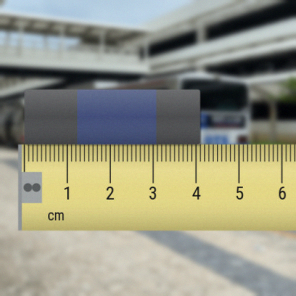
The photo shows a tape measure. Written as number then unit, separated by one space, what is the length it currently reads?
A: 4.1 cm
